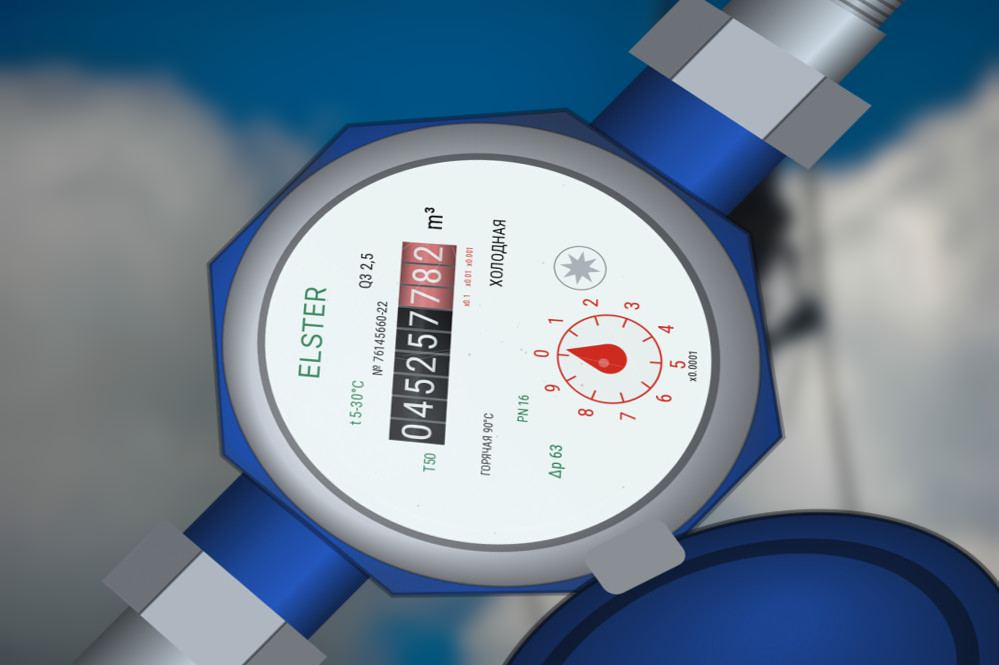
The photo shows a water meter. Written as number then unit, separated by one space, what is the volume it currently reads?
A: 45257.7820 m³
